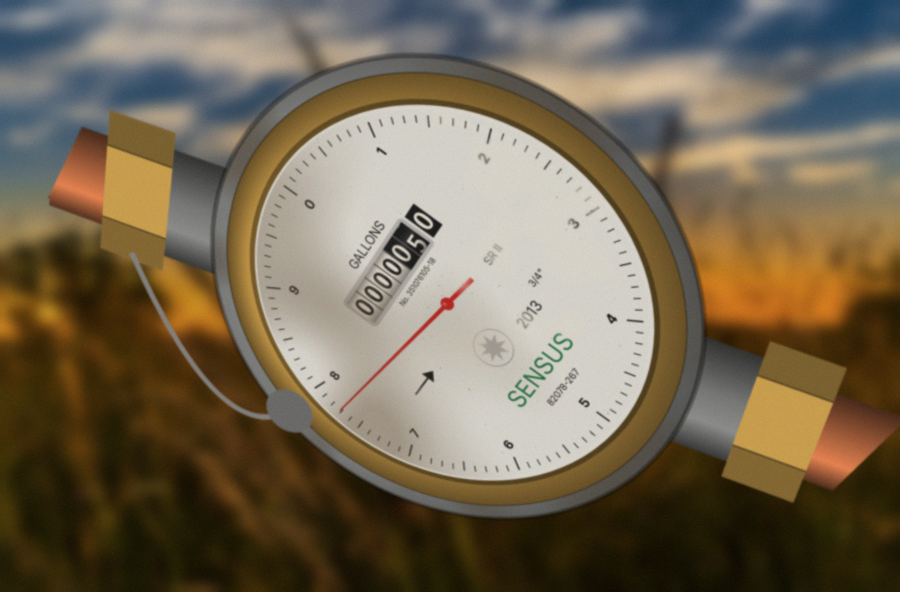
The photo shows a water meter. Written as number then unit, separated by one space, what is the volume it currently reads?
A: 47.7 gal
